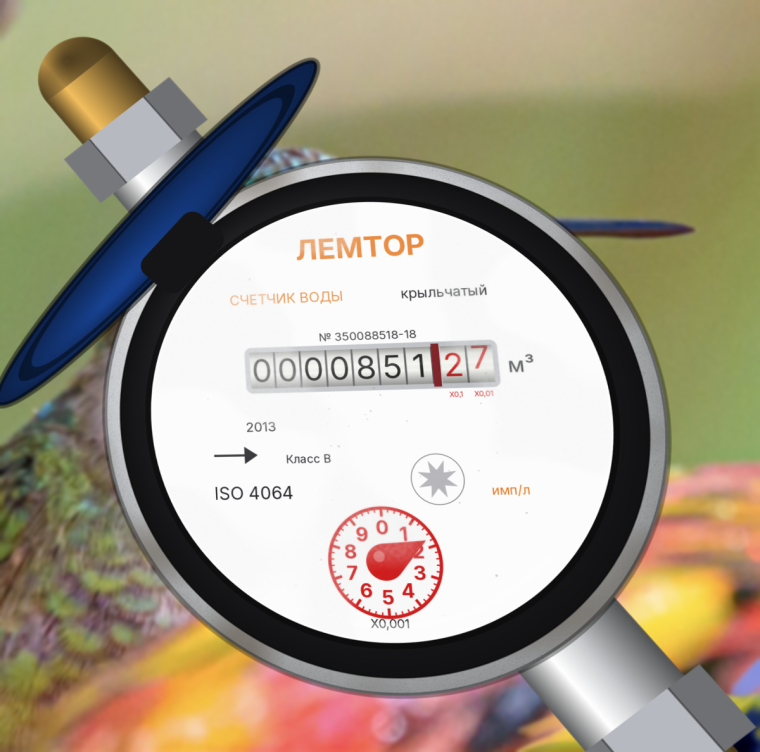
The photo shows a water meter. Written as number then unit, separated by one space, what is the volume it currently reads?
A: 851.271 m³
